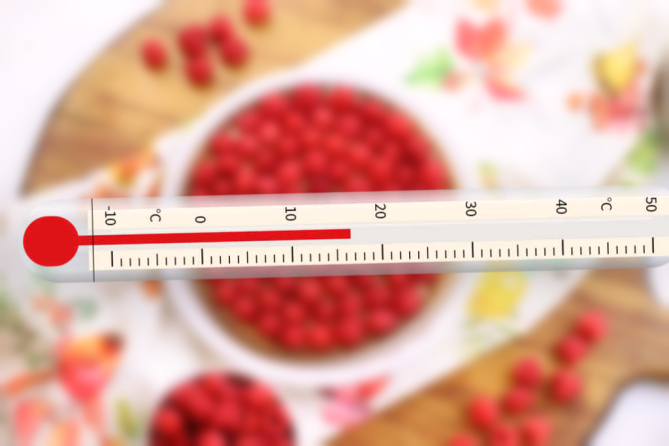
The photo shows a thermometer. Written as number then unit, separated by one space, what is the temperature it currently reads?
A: 16.5 °C
